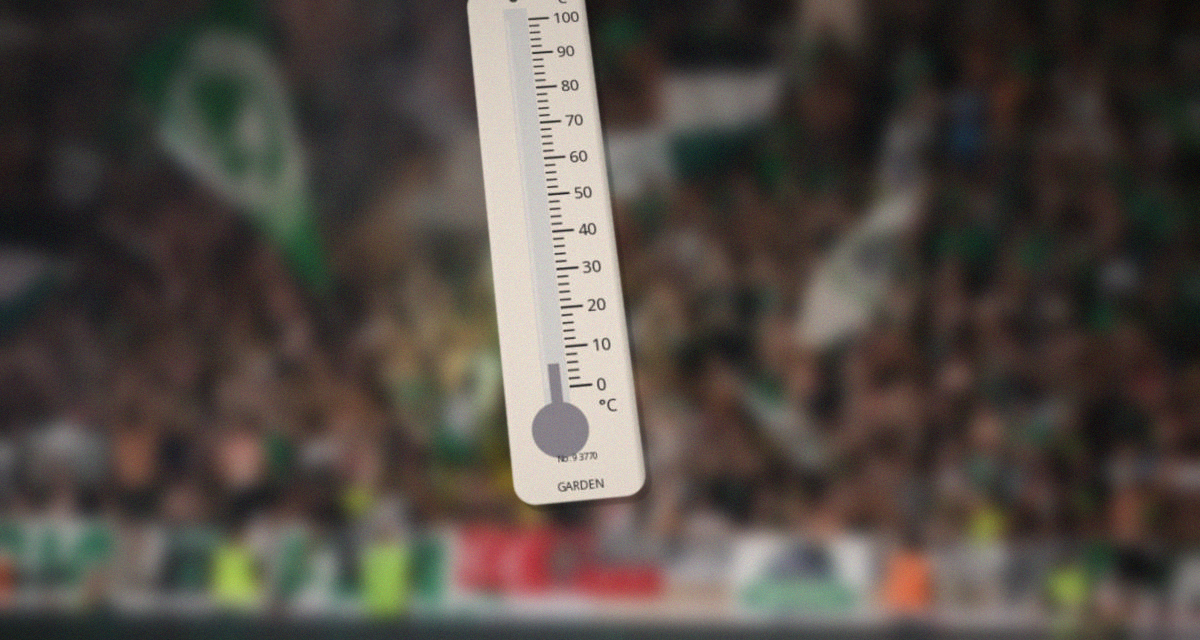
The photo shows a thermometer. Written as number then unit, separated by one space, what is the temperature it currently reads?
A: 6 °C
